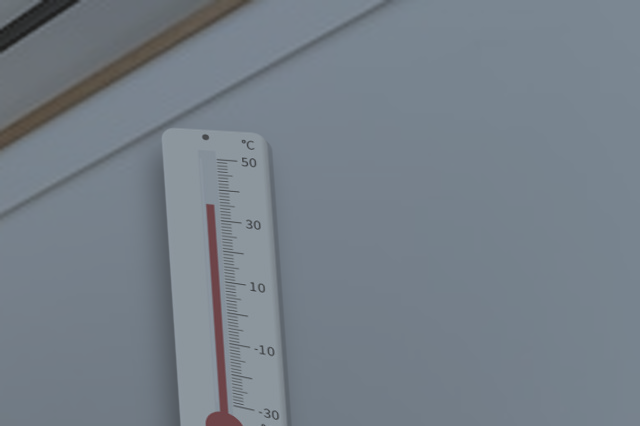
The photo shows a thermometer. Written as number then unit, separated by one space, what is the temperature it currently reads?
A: 35 °C
